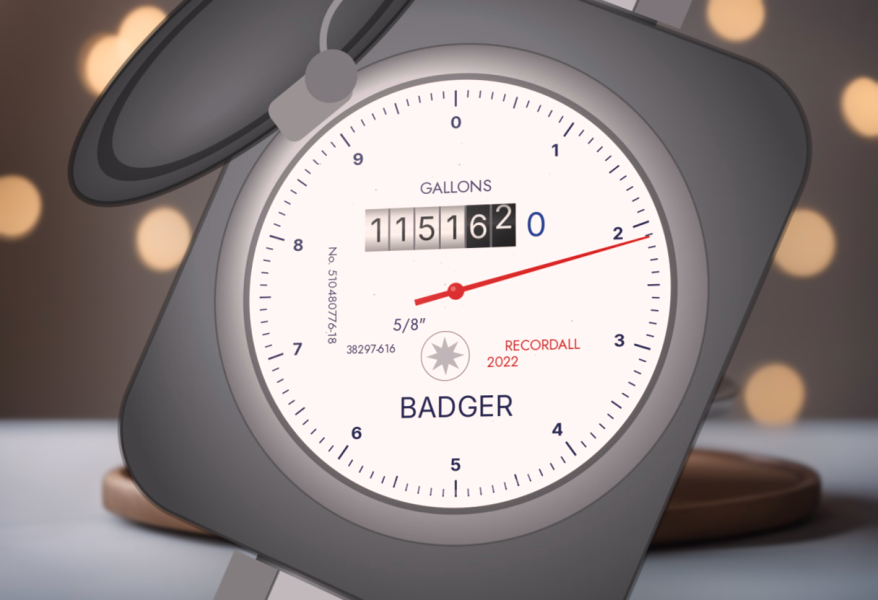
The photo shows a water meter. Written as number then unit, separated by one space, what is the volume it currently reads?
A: 1151622.1 gal
